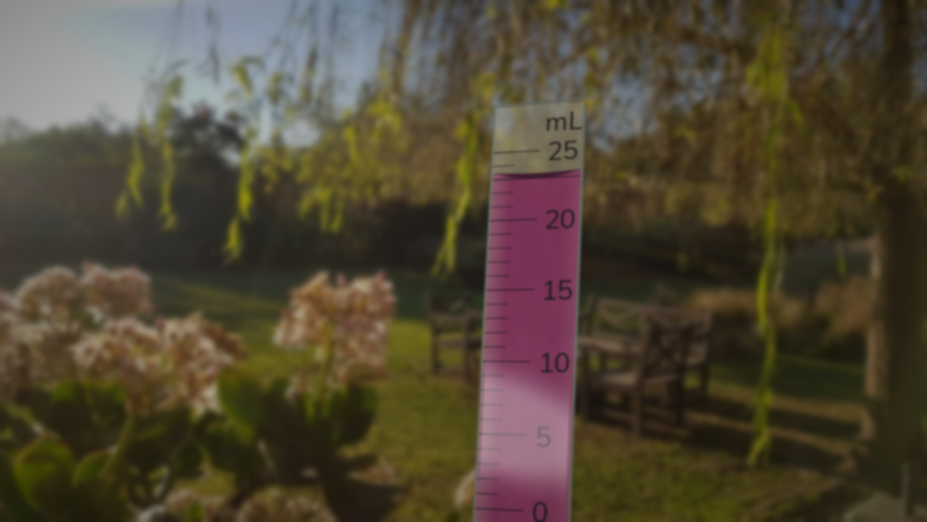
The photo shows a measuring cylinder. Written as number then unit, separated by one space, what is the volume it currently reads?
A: 23 mL
